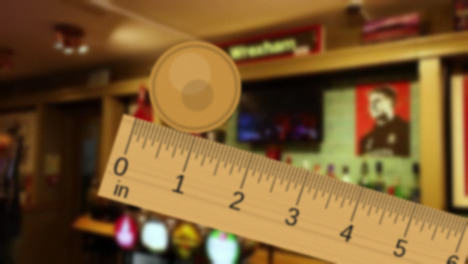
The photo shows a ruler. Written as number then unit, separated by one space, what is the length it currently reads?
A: 1.5 in
